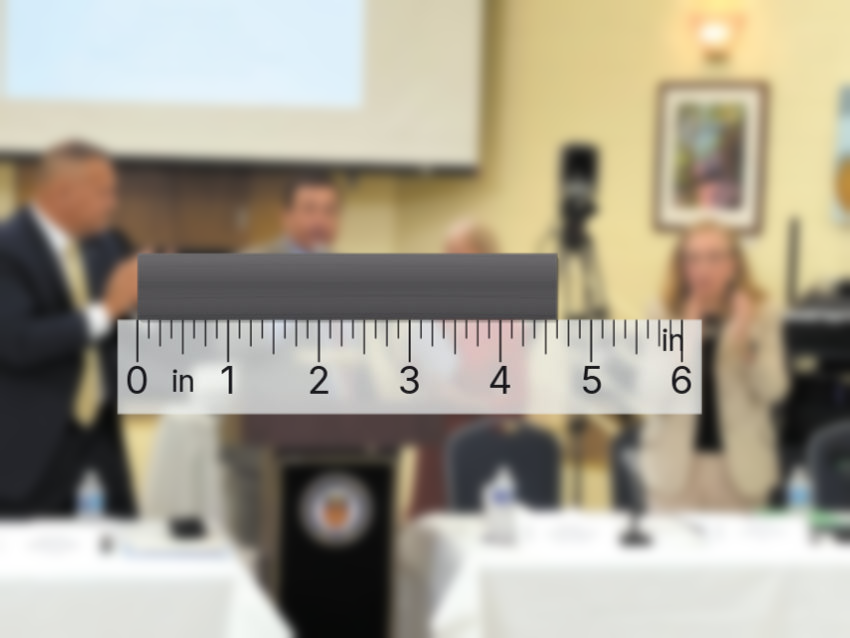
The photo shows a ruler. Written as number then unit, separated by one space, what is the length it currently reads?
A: 4.625 in
